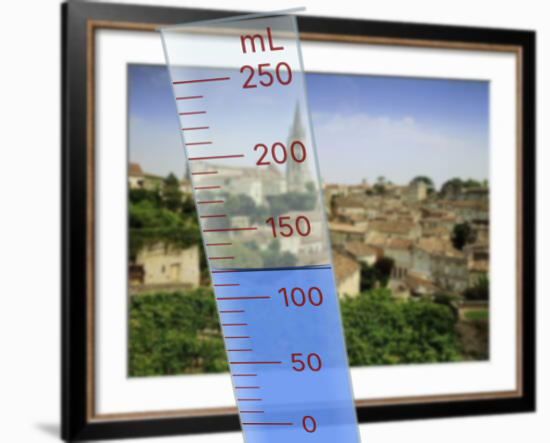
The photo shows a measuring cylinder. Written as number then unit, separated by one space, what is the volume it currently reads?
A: 120 mL
